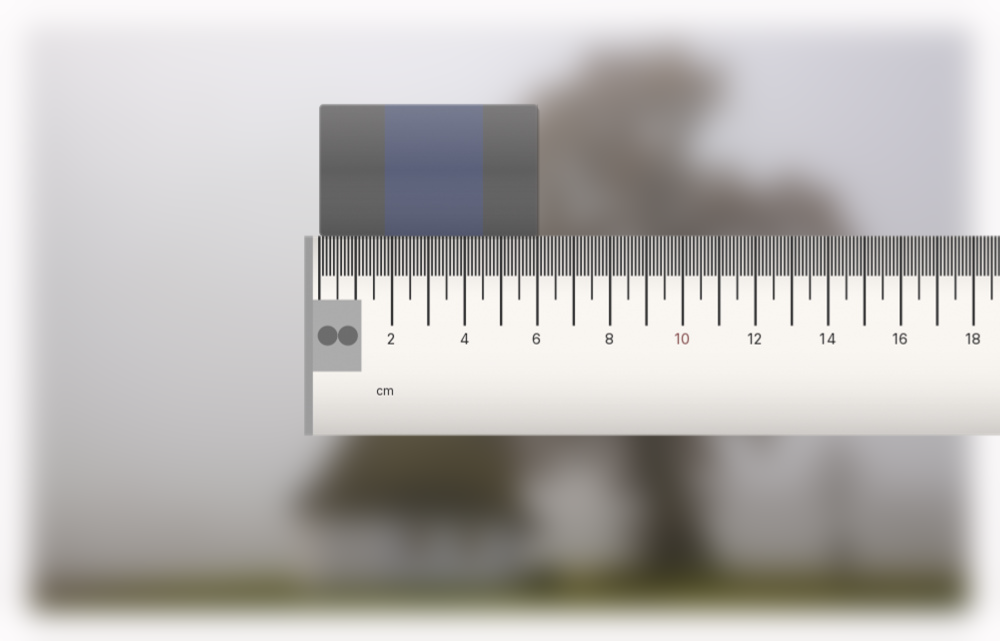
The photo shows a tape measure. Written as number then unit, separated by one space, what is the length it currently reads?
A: 6 cm
